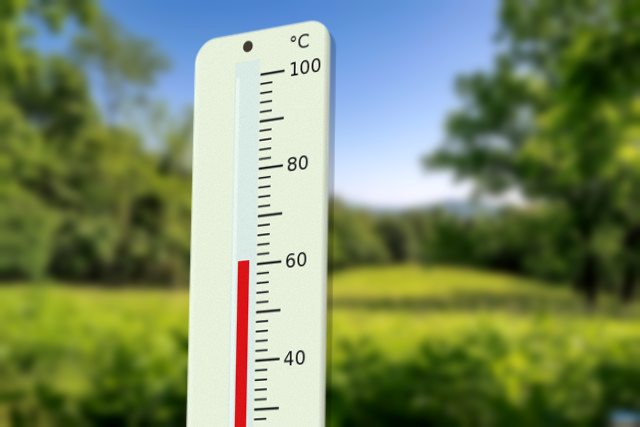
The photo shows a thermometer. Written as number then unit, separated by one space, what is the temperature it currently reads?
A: 61 °C
